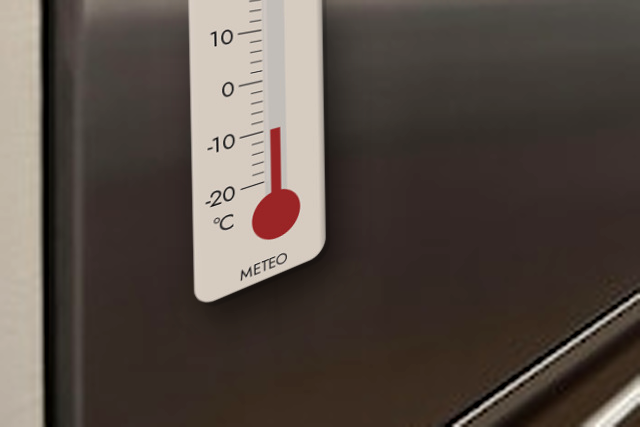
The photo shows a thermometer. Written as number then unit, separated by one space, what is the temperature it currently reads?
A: -10 °C
